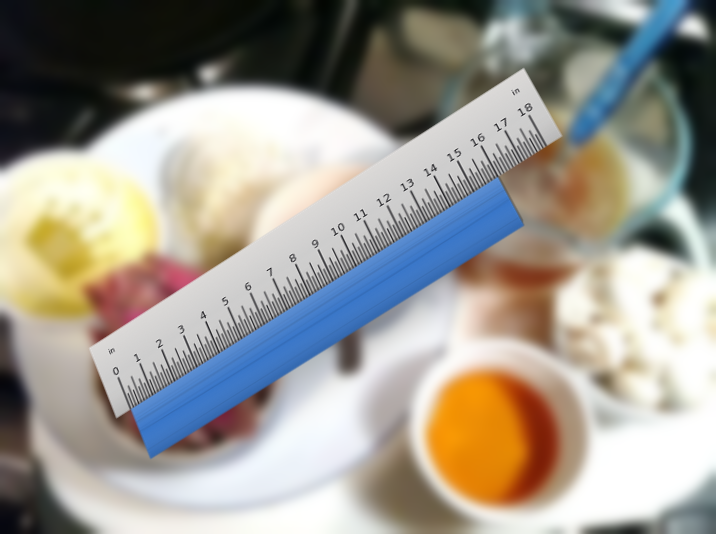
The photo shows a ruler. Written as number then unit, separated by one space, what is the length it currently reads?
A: 16 in
